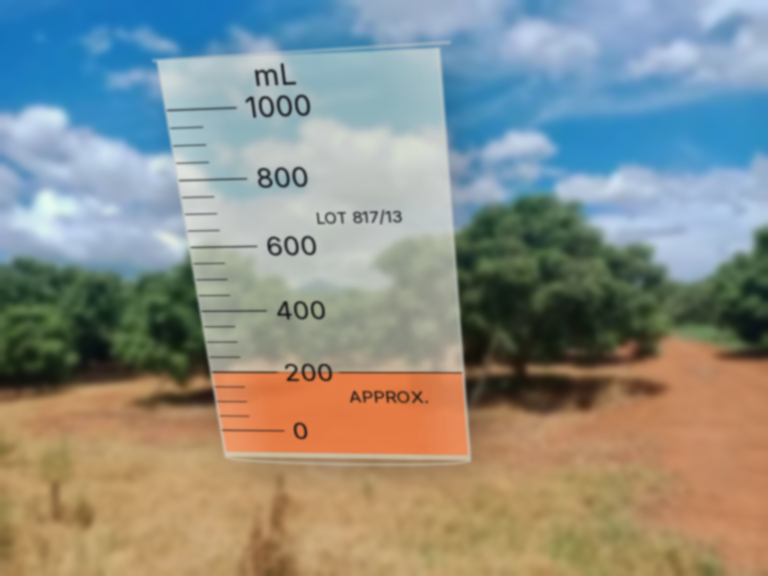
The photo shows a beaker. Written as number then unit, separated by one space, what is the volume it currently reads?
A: 200 mL
